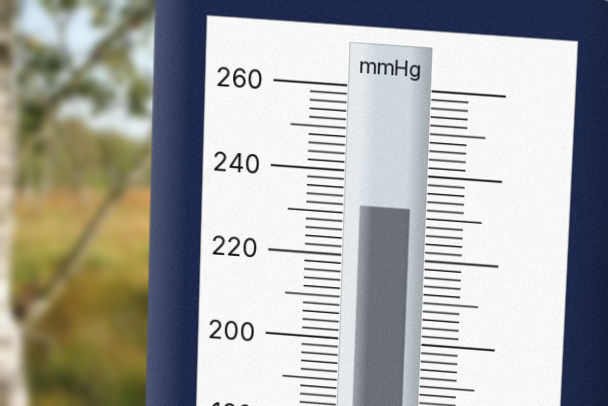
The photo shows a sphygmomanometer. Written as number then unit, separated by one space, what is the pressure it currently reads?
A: 232 mmHg
